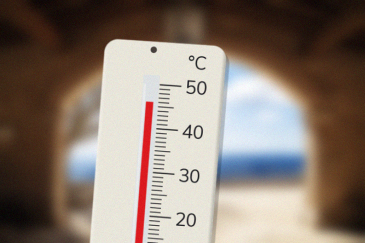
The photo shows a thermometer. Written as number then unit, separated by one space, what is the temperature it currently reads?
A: 46 °C
